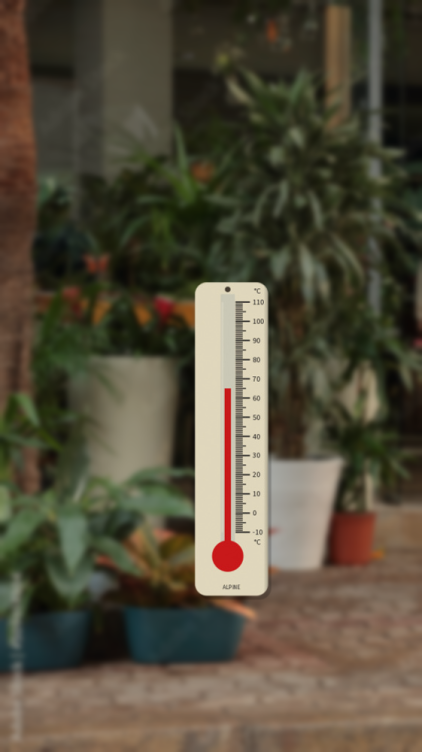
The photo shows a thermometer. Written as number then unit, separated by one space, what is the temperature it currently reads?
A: 65 °C
